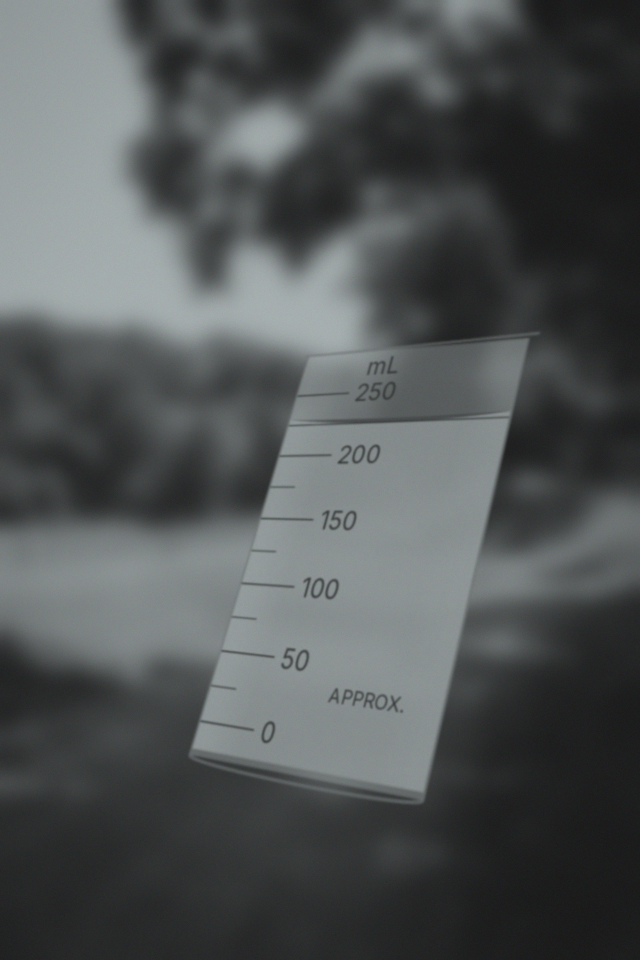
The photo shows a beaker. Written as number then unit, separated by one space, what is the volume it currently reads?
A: 225 mL
